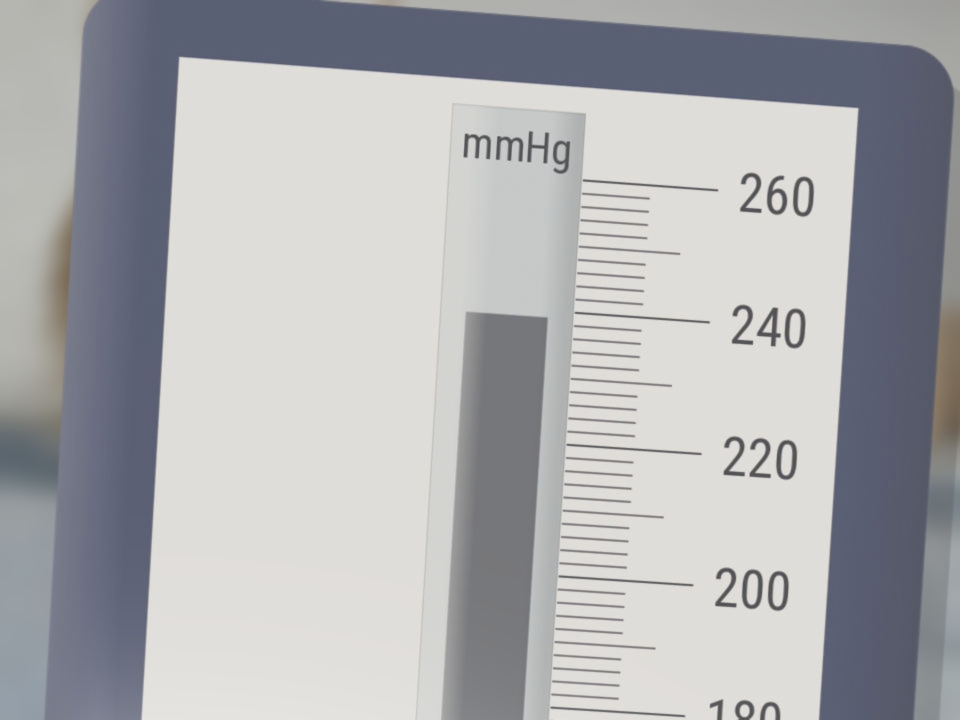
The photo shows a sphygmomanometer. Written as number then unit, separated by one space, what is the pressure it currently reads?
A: 239 mmHg
